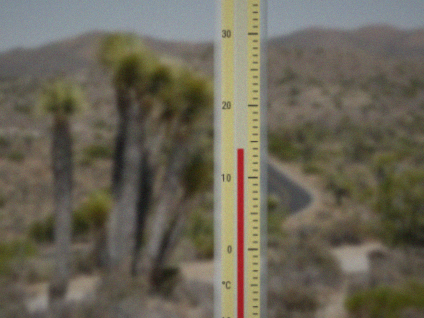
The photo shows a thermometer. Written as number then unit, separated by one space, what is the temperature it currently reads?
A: 14 °C
